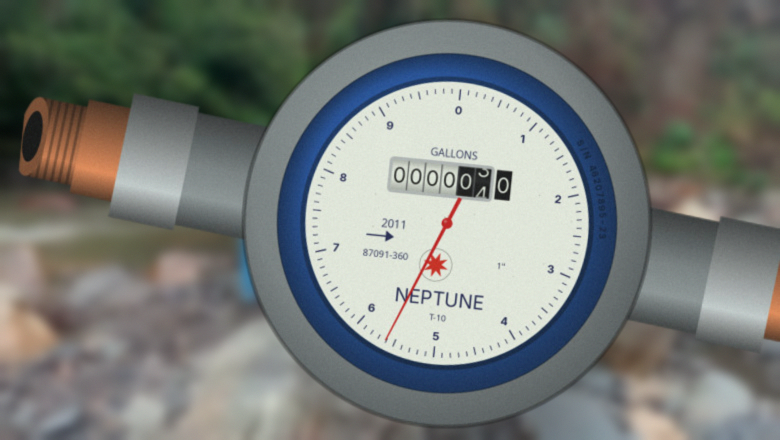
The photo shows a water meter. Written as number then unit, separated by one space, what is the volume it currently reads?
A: 35.6 gal
